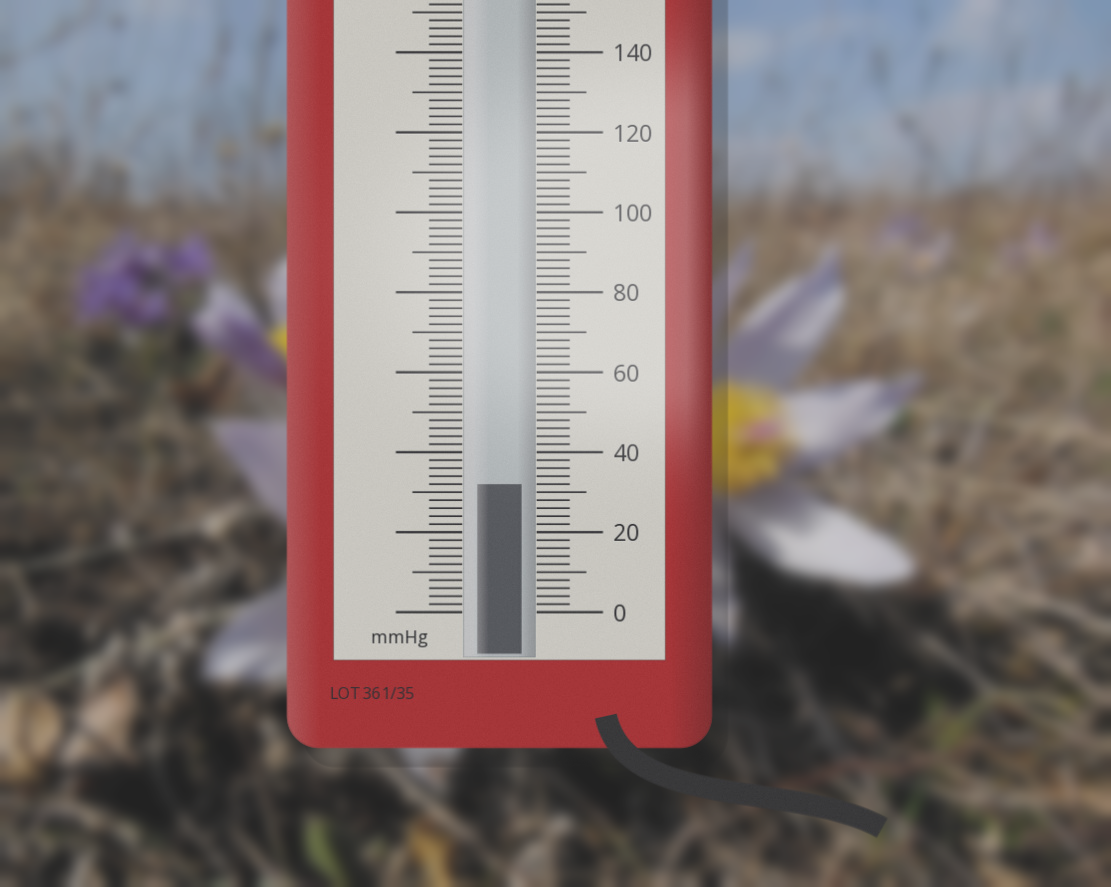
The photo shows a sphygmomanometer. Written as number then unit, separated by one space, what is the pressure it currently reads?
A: 32 mmHg
